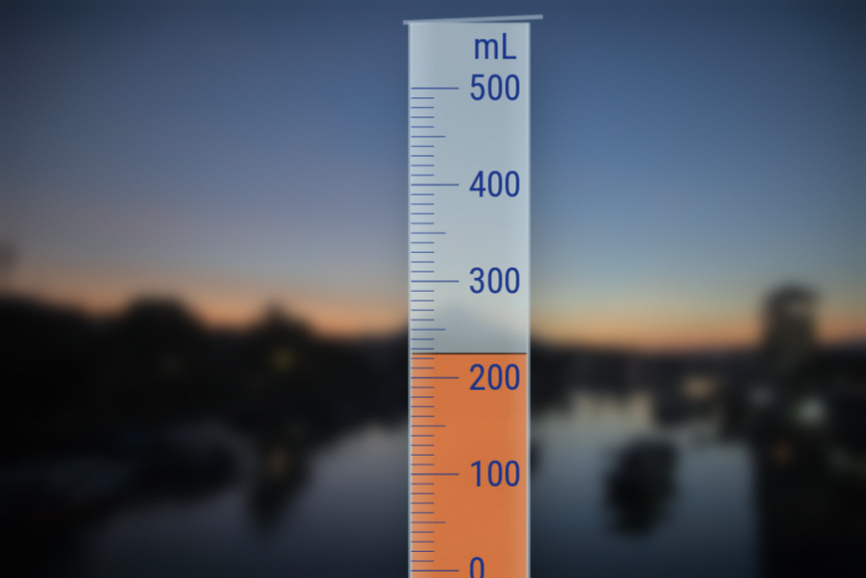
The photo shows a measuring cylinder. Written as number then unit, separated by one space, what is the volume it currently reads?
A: 225 mL
